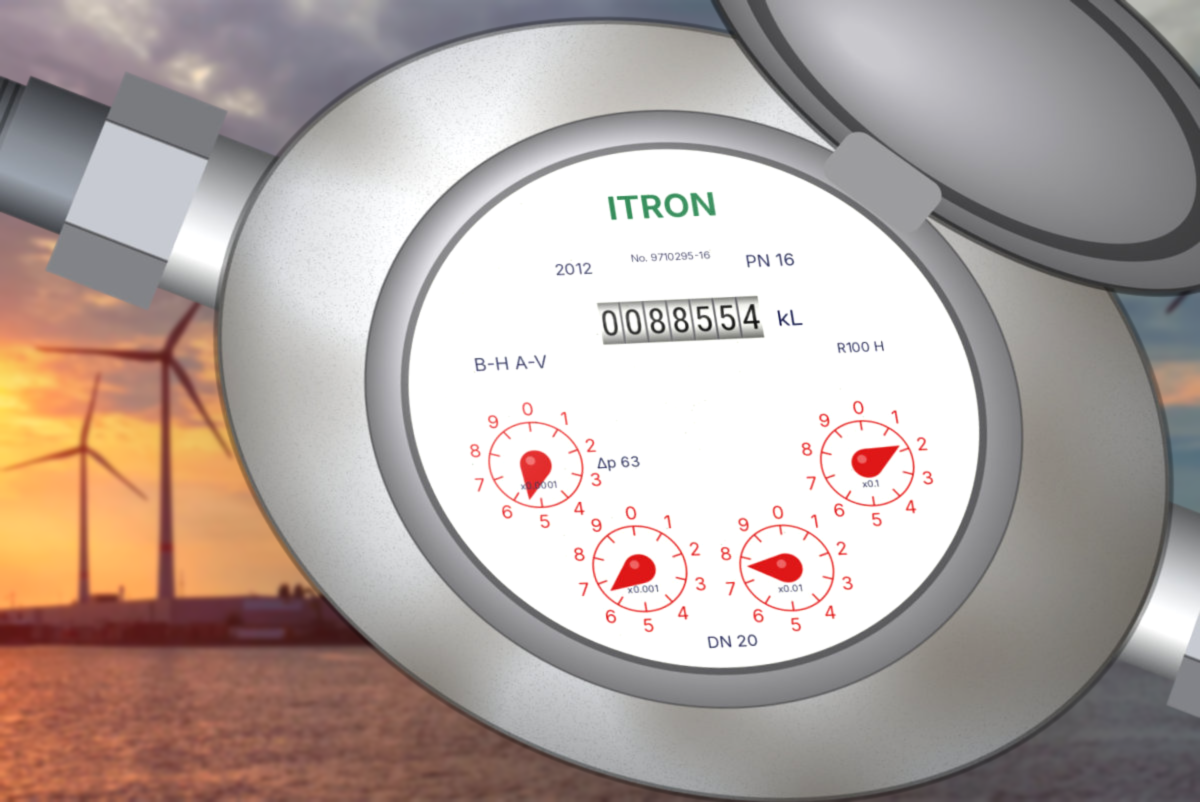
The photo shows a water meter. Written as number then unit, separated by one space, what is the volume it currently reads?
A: 88554.1765 kL
